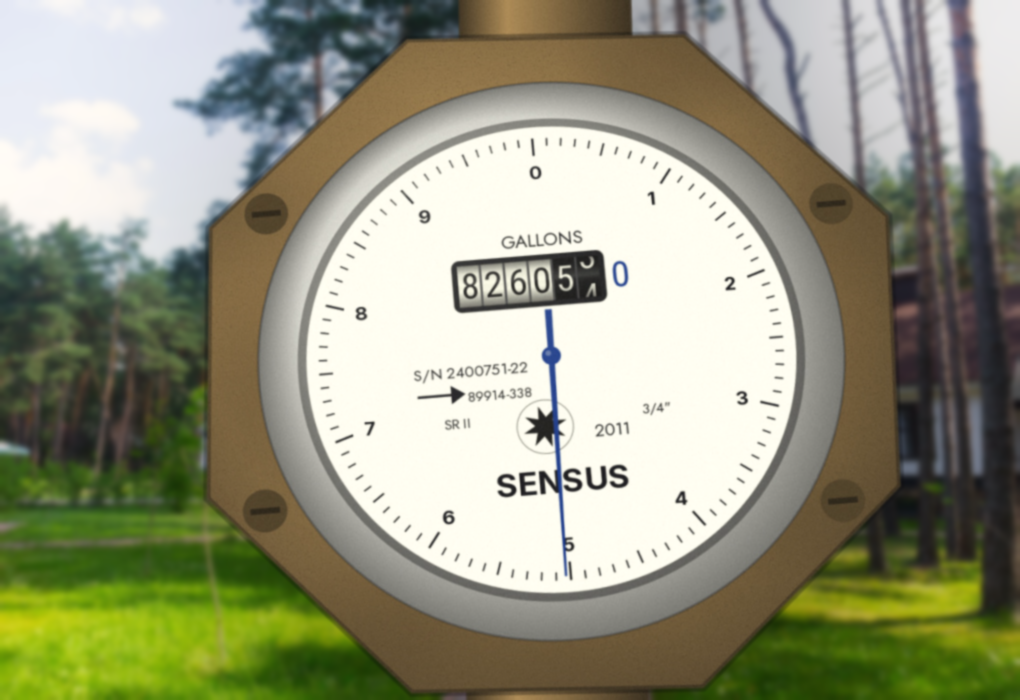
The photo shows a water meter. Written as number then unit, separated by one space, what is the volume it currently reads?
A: 8260535.0 gal
